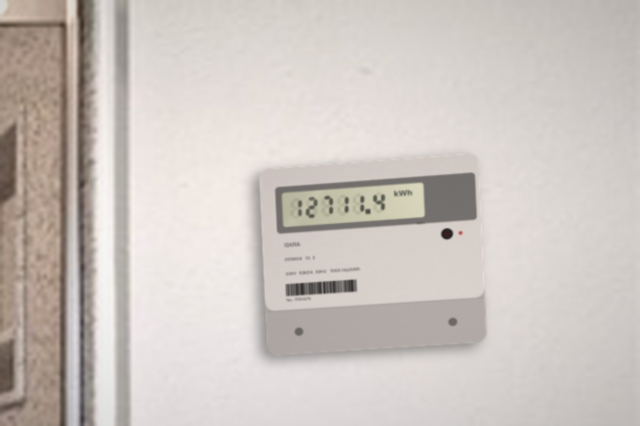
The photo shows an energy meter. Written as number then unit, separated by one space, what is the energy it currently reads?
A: 12711.4 kWh
